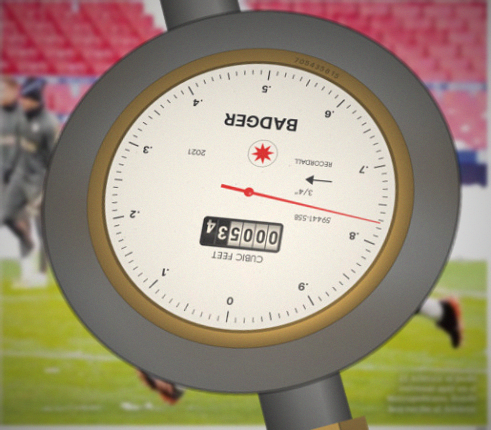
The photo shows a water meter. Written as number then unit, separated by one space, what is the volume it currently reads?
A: 533.77 ft³
